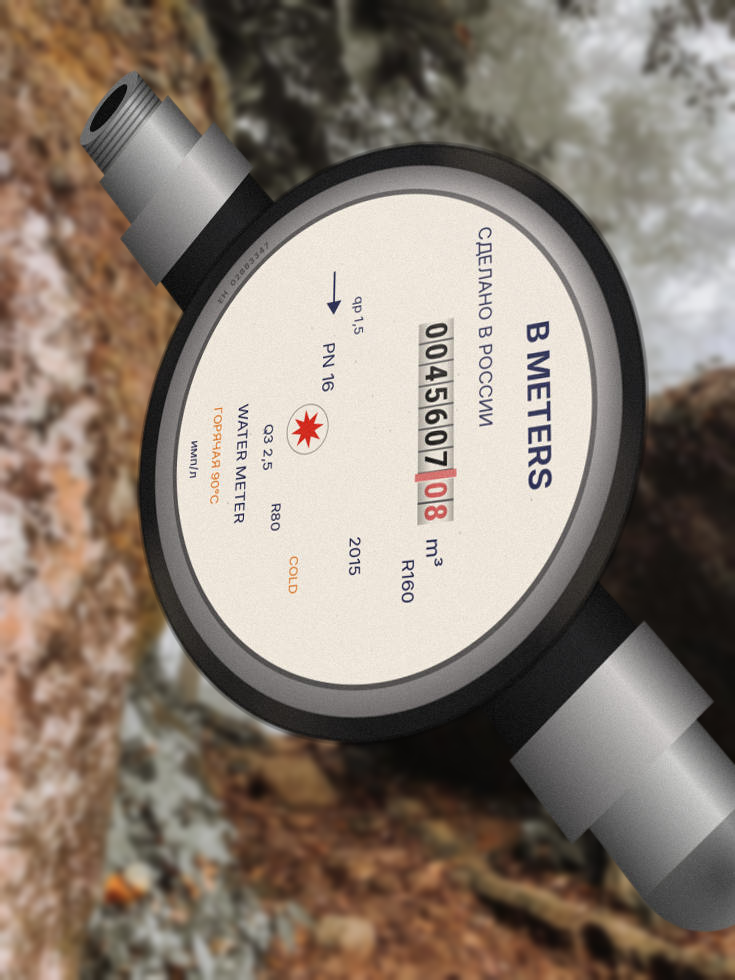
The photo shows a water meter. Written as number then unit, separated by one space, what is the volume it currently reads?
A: 45607.08 m³
